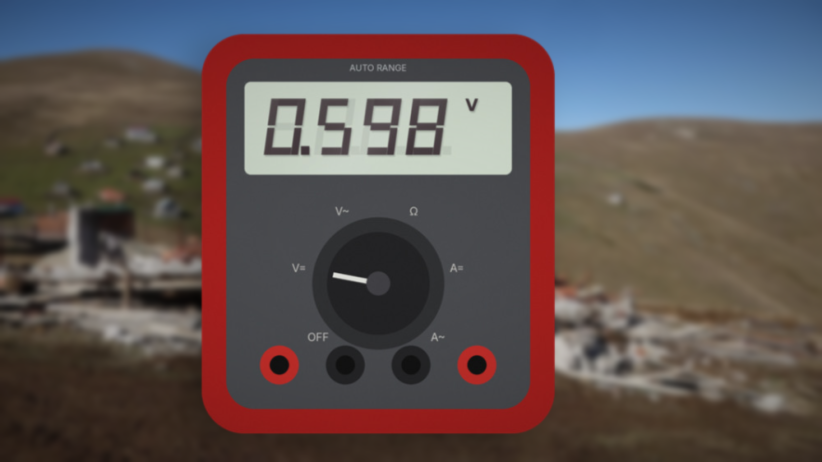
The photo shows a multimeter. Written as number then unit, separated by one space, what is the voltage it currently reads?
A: 0.598 V
